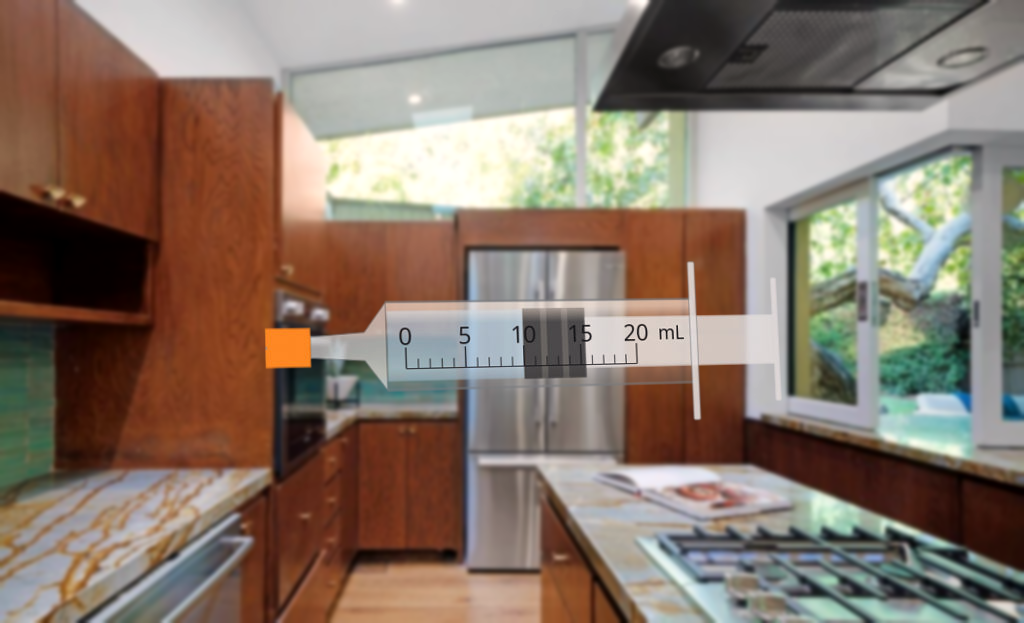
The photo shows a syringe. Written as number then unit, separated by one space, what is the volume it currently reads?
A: 10 mL
